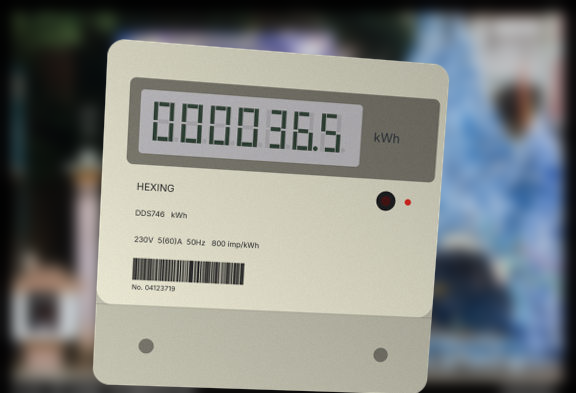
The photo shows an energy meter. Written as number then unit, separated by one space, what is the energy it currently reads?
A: 36.5 kWh
